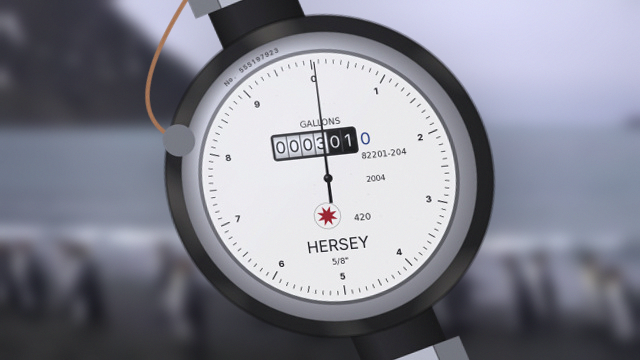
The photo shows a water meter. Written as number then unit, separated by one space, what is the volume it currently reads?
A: 3010.0 gal
